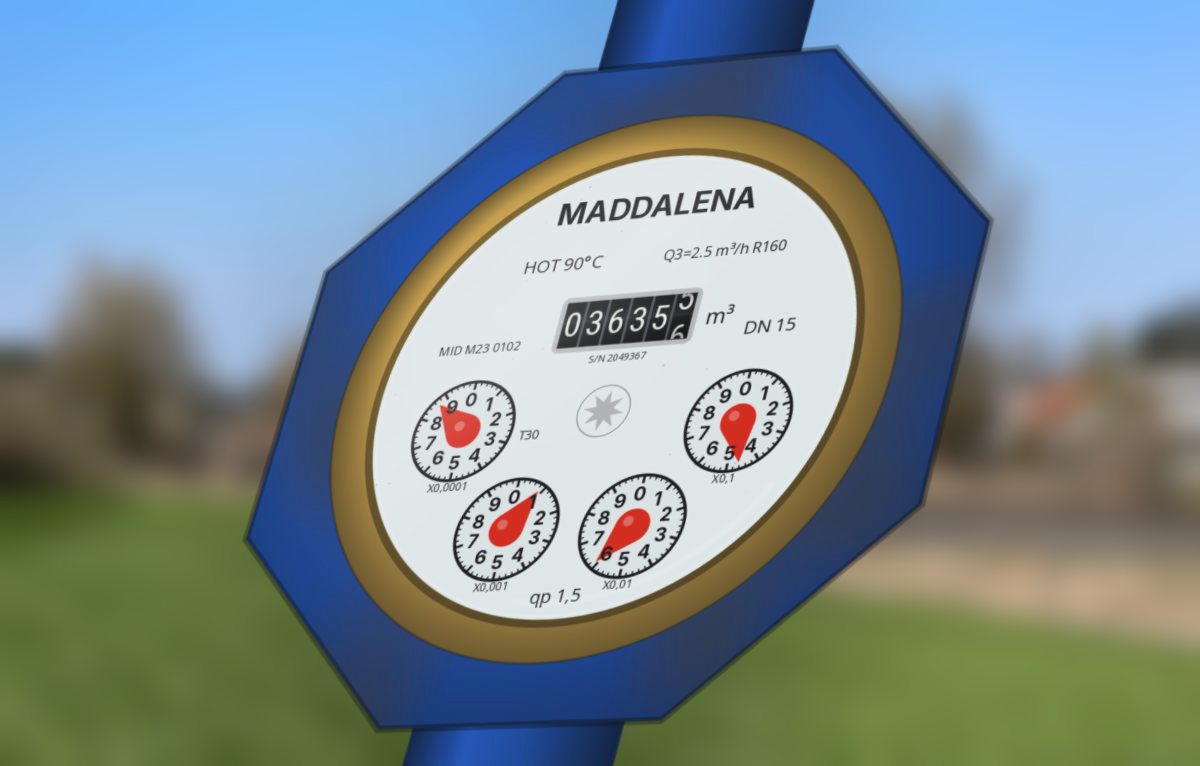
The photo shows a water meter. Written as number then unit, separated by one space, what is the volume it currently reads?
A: 36355.4608 m³
